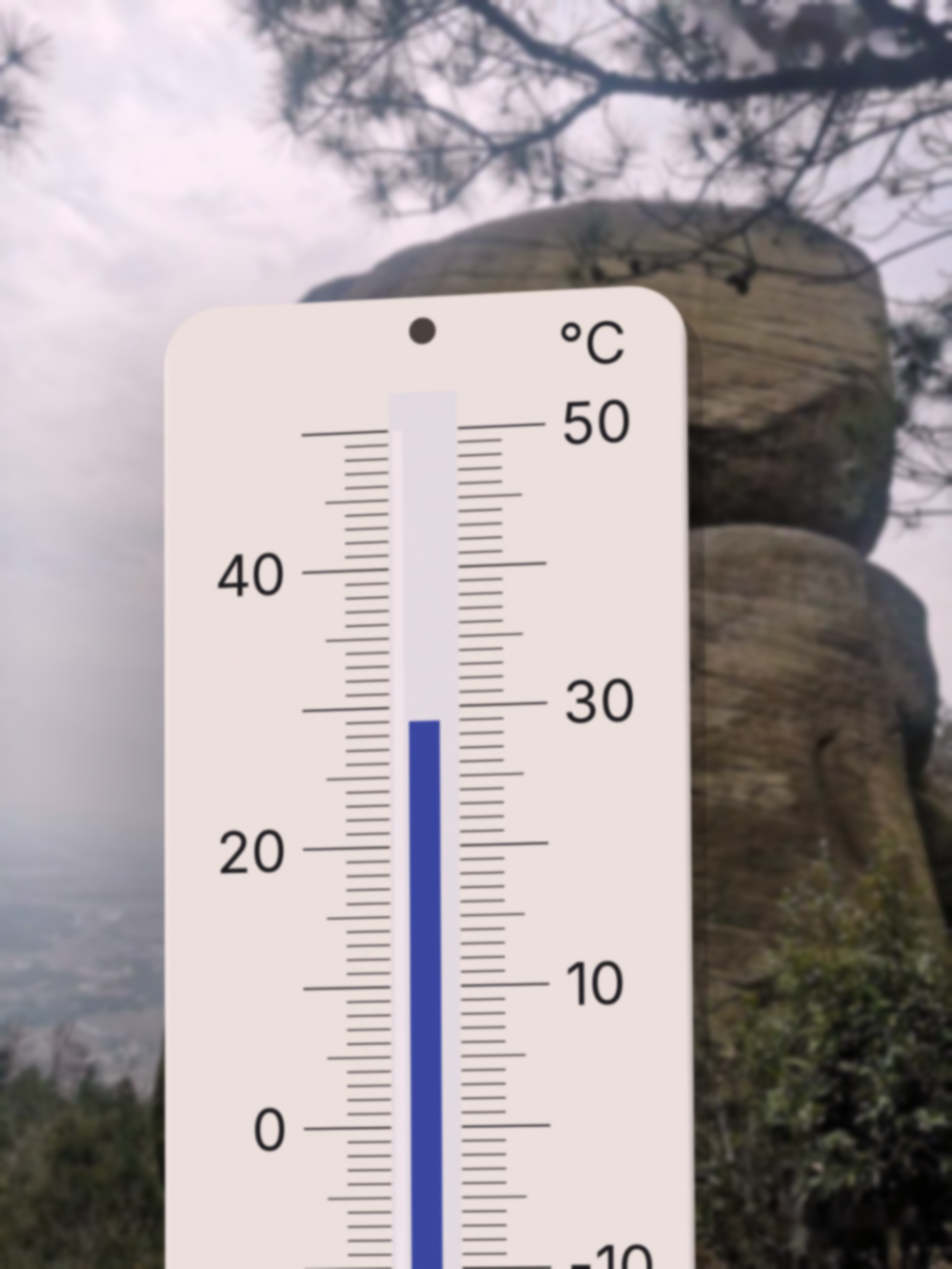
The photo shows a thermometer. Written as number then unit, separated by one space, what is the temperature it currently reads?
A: 29 °C
